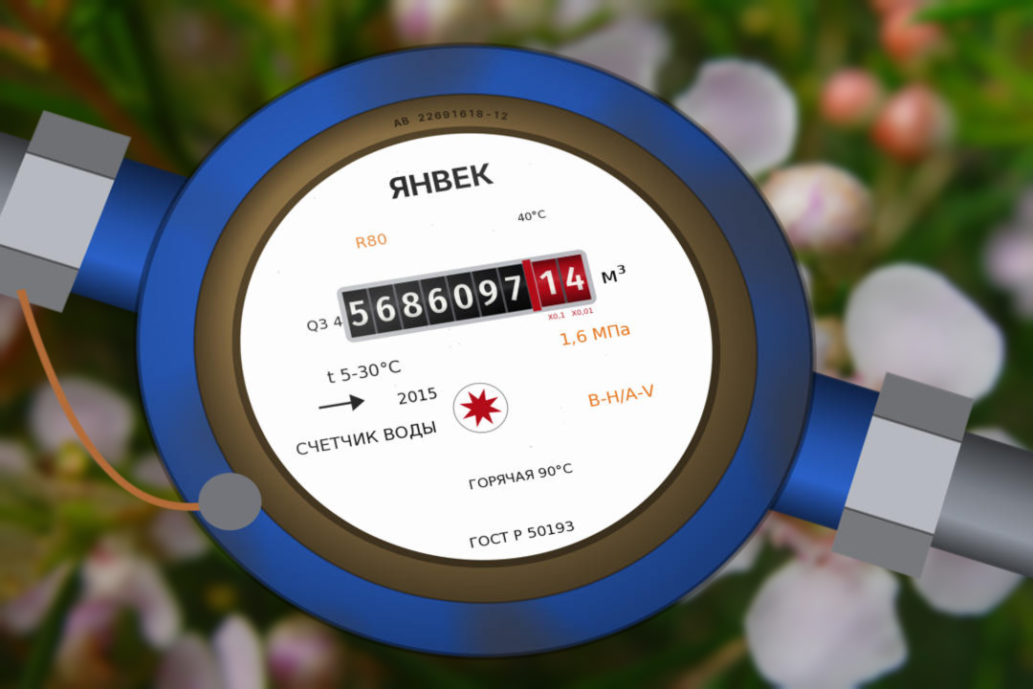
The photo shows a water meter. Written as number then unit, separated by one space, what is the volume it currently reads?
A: 5686097.14 m³
